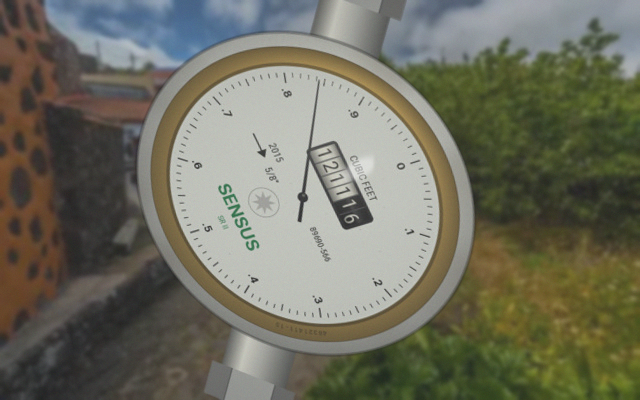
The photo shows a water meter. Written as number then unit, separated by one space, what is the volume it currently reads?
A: 121115.84 ft³
